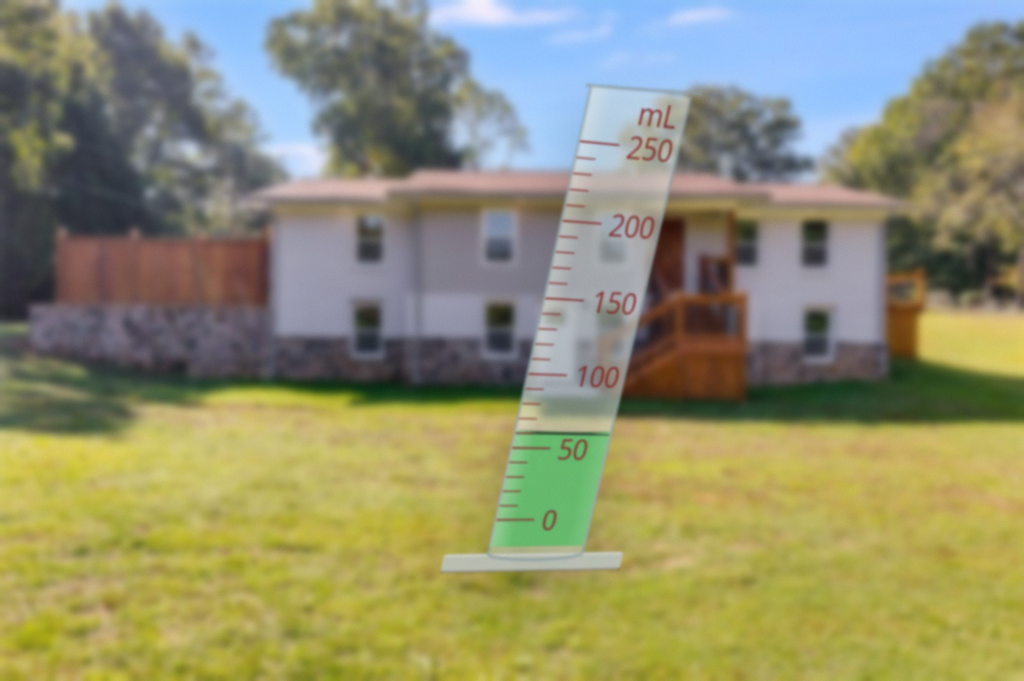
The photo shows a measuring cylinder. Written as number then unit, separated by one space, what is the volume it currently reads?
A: 60 mL
